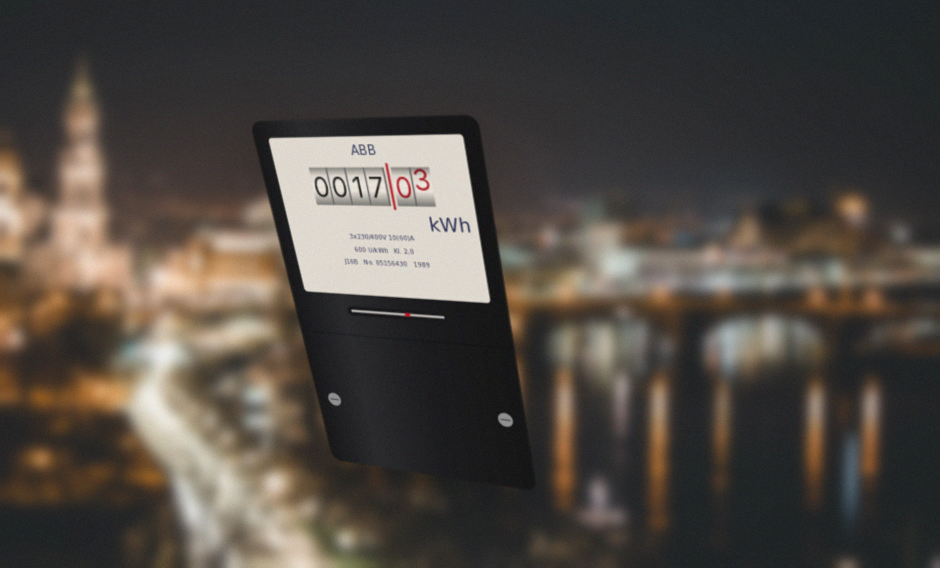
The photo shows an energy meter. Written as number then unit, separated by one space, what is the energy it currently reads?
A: 17.03 kWh
